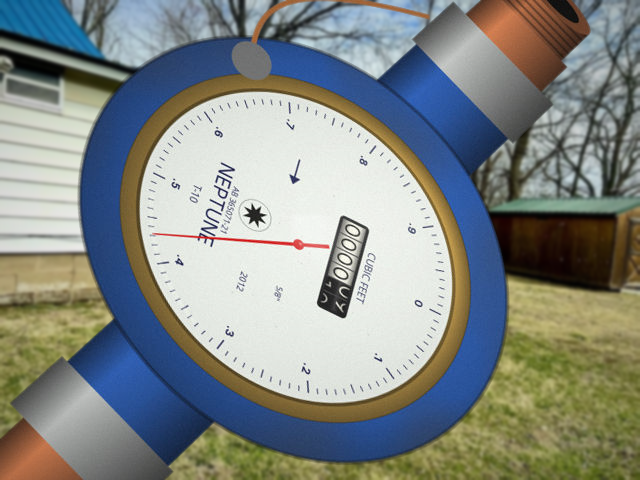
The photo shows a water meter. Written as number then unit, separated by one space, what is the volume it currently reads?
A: 9.43 ft³
